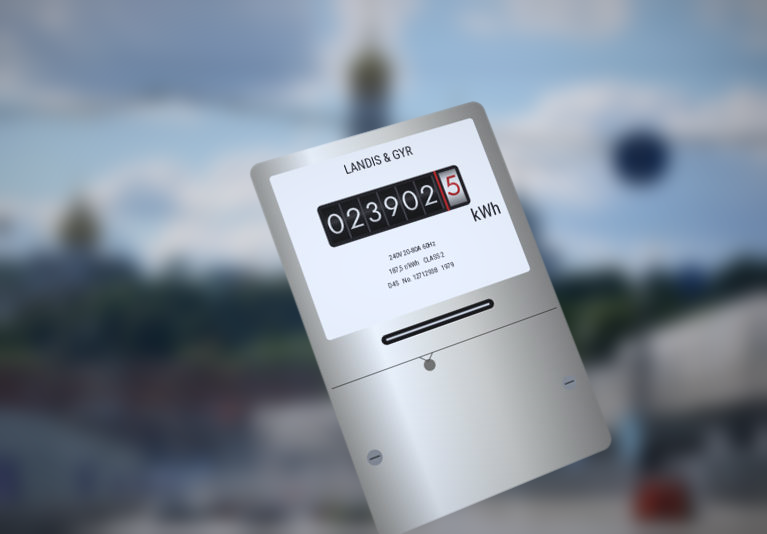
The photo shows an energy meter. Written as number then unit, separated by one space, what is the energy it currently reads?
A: 23902.5 kWh
